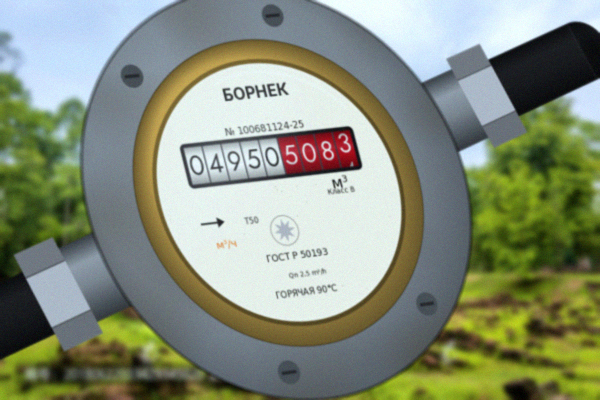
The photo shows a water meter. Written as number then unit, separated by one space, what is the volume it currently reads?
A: 4950.5083 m³
